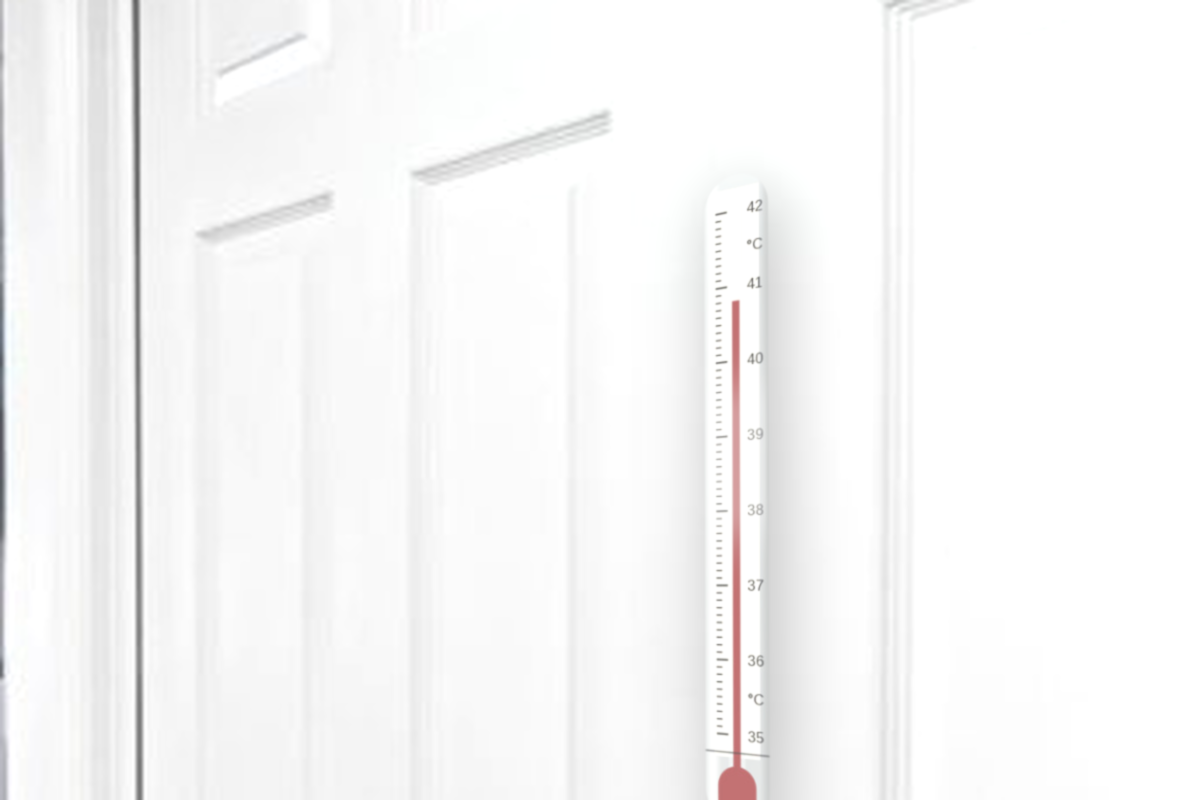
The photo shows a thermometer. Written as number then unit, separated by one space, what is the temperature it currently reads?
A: 40.8 °C
